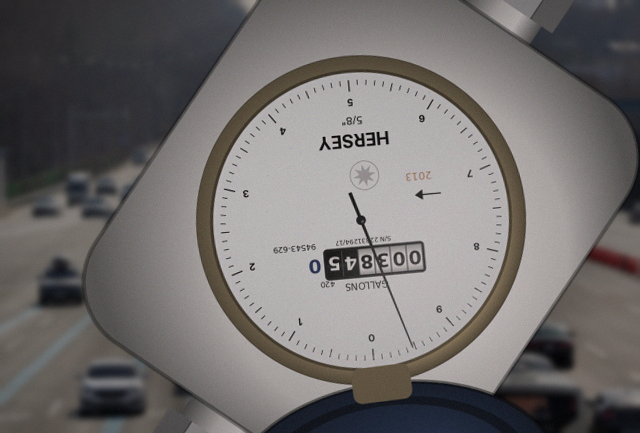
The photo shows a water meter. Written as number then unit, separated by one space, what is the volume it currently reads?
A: 38449.5 gal
